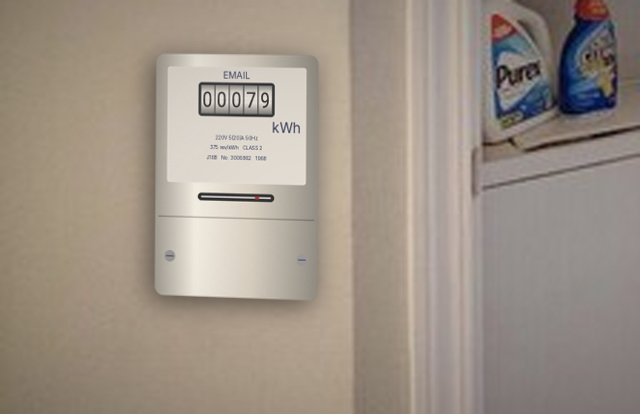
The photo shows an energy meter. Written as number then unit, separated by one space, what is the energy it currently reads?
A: 79 kWh
